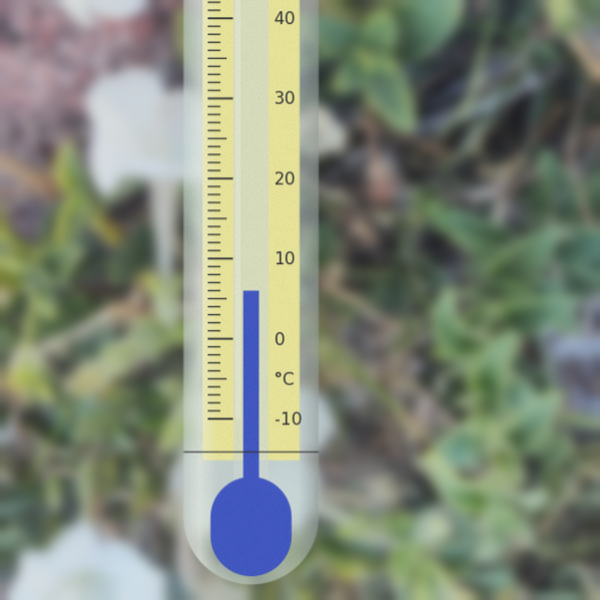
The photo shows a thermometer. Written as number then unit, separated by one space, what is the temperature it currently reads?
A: 6 °C
